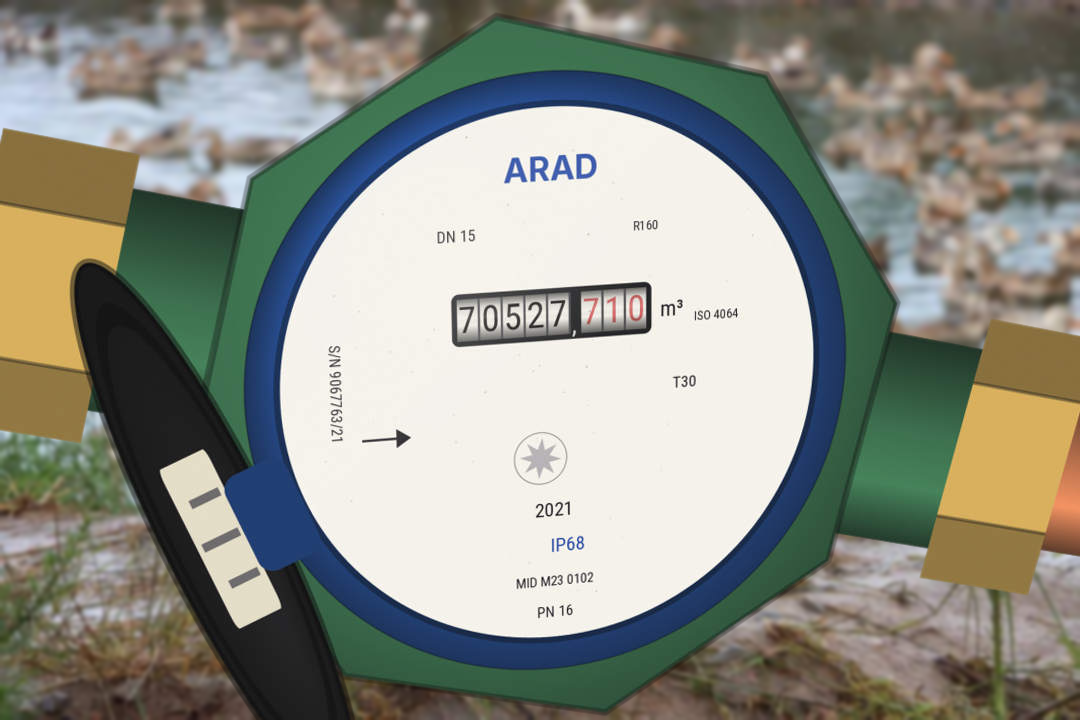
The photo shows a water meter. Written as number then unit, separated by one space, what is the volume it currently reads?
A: 70527.710 m³
